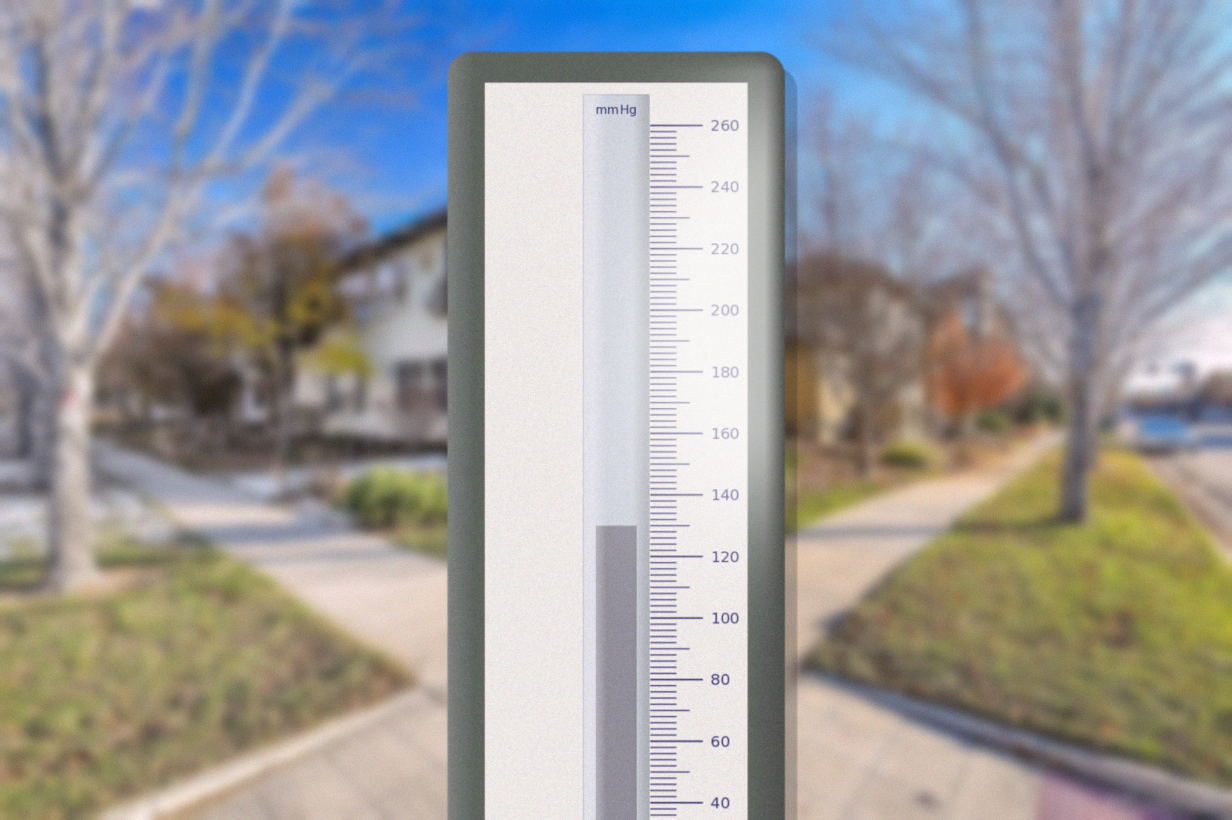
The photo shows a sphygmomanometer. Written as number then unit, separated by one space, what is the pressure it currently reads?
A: 130 mmHg
